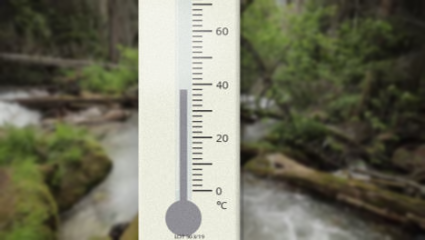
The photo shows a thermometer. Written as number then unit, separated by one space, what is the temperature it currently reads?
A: 38 °C
